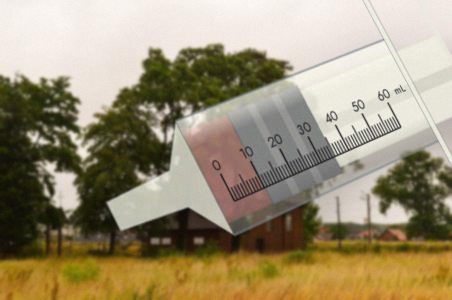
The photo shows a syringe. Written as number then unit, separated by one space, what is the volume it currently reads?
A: 10 mL
